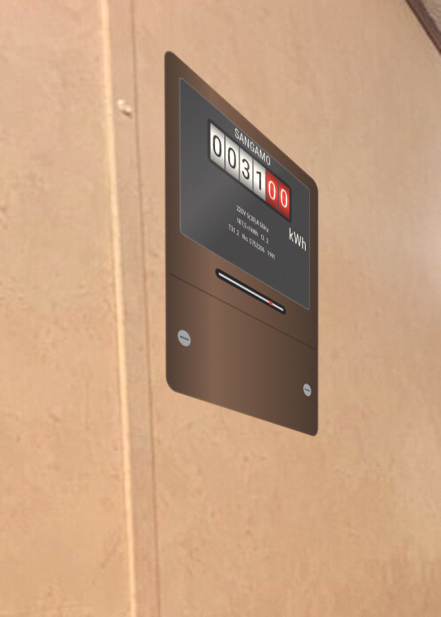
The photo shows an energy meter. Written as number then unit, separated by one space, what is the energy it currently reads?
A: 31.00 kWh
